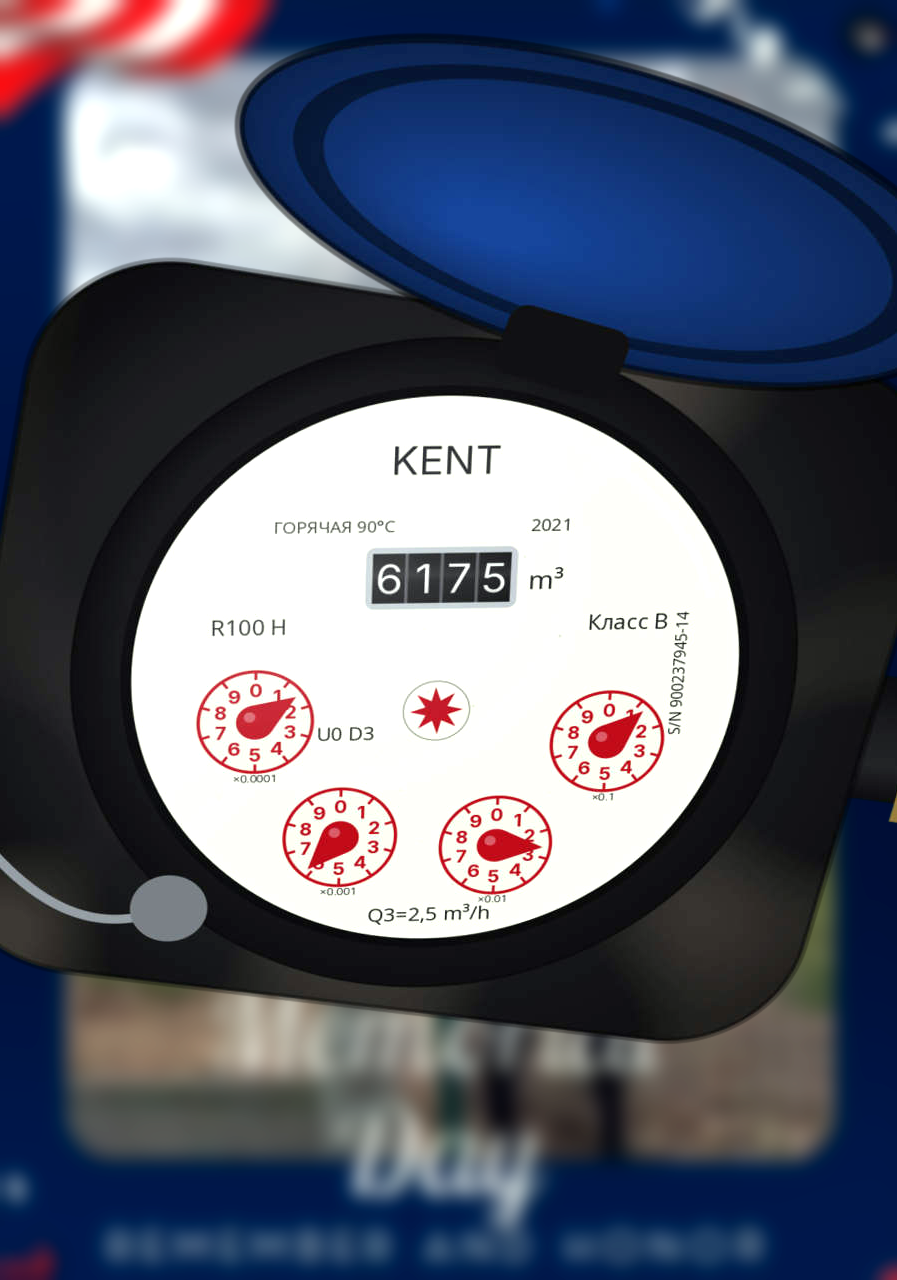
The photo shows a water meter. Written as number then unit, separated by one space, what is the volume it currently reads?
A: 6175.1261 m³
